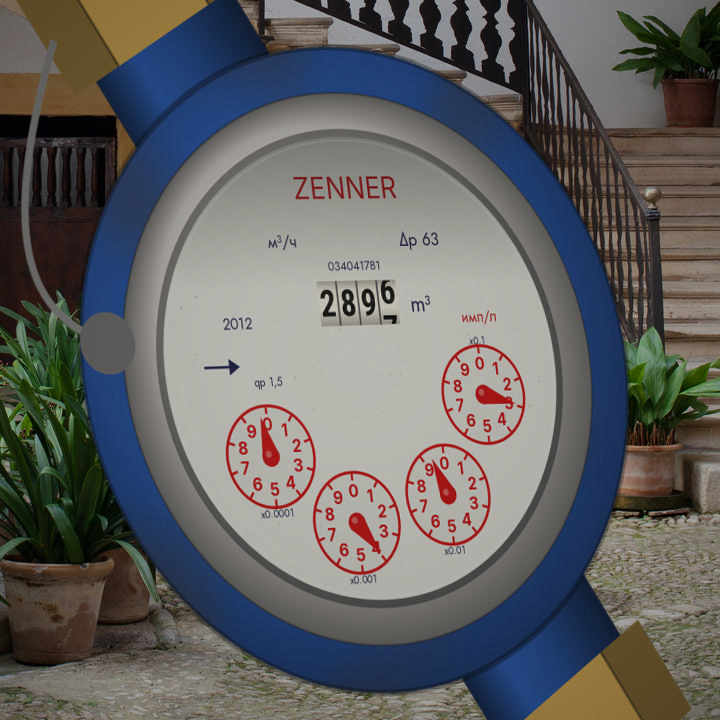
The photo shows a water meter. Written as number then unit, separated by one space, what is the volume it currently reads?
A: 2896.2939 m³
